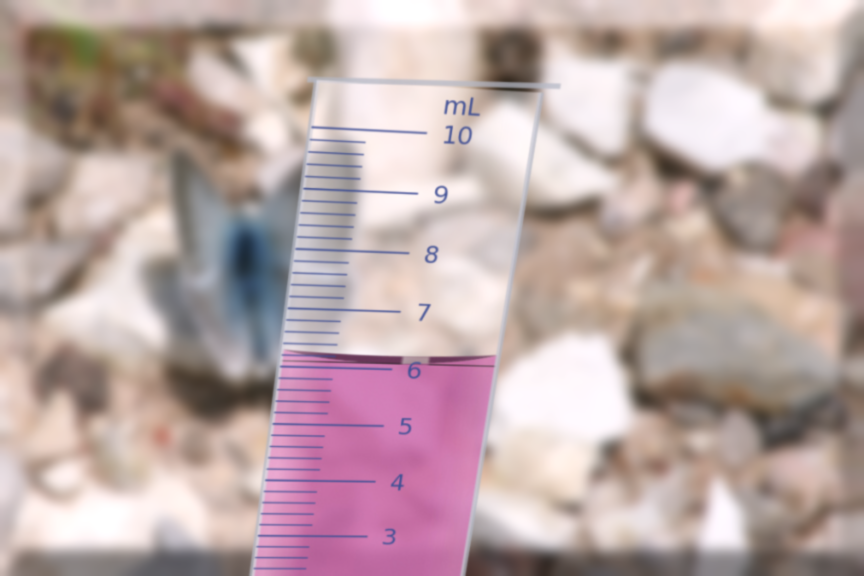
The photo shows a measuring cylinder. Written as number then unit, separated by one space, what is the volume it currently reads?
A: 6.1 mL
